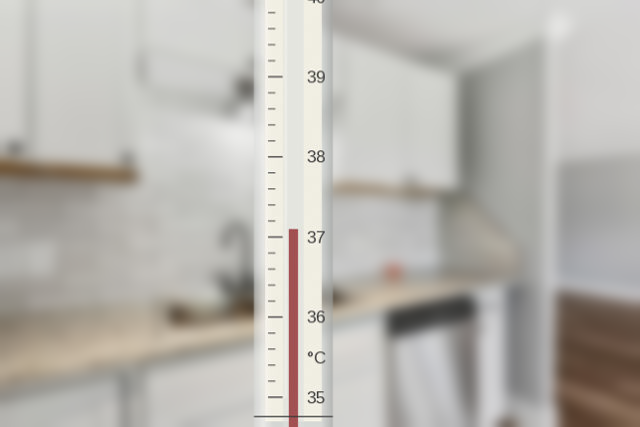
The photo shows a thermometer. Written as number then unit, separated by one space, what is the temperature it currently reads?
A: 37.1 °C
